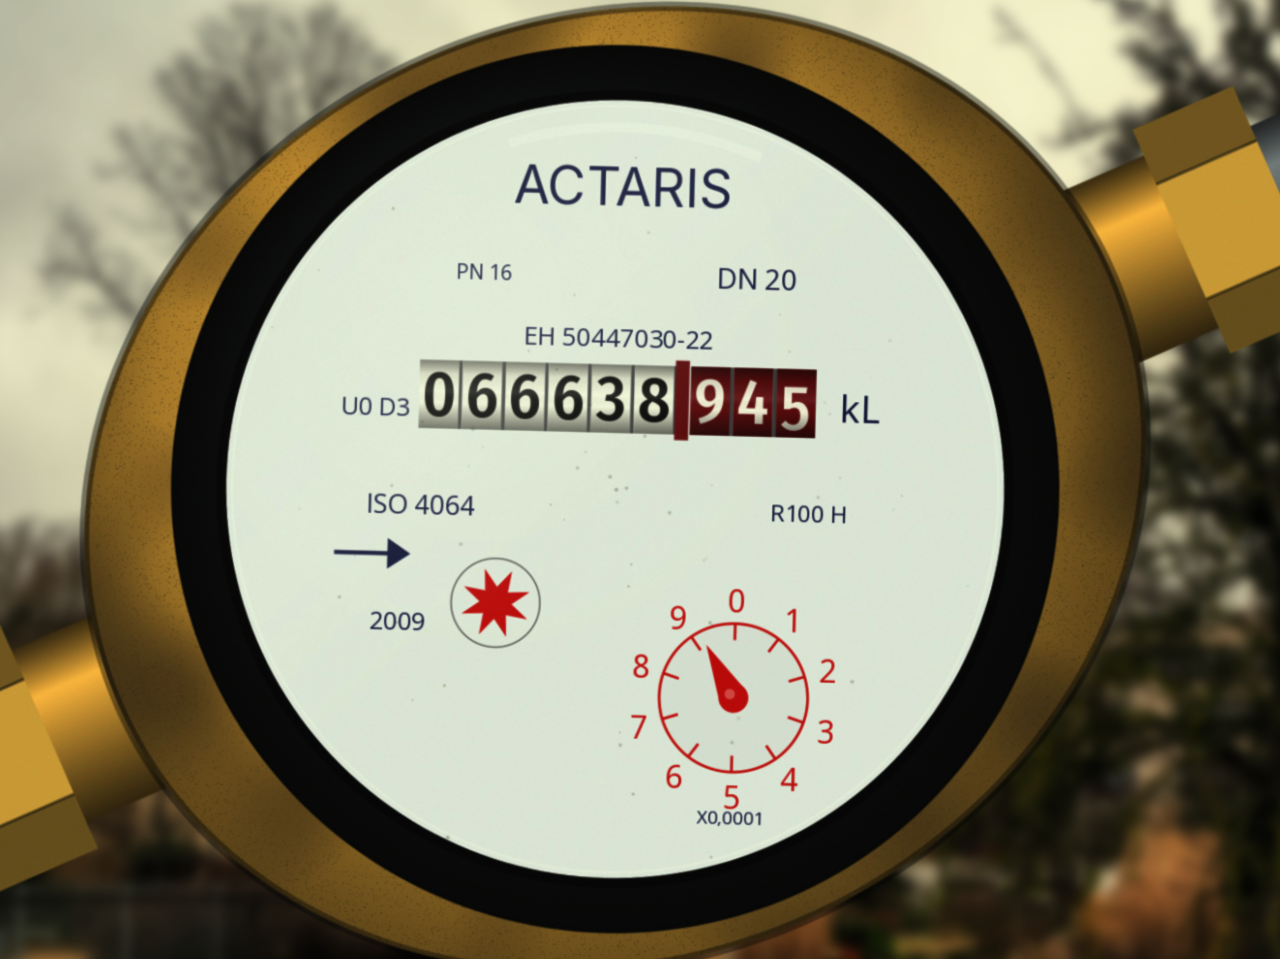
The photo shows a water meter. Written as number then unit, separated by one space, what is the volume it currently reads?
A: 66638.9449 kL
